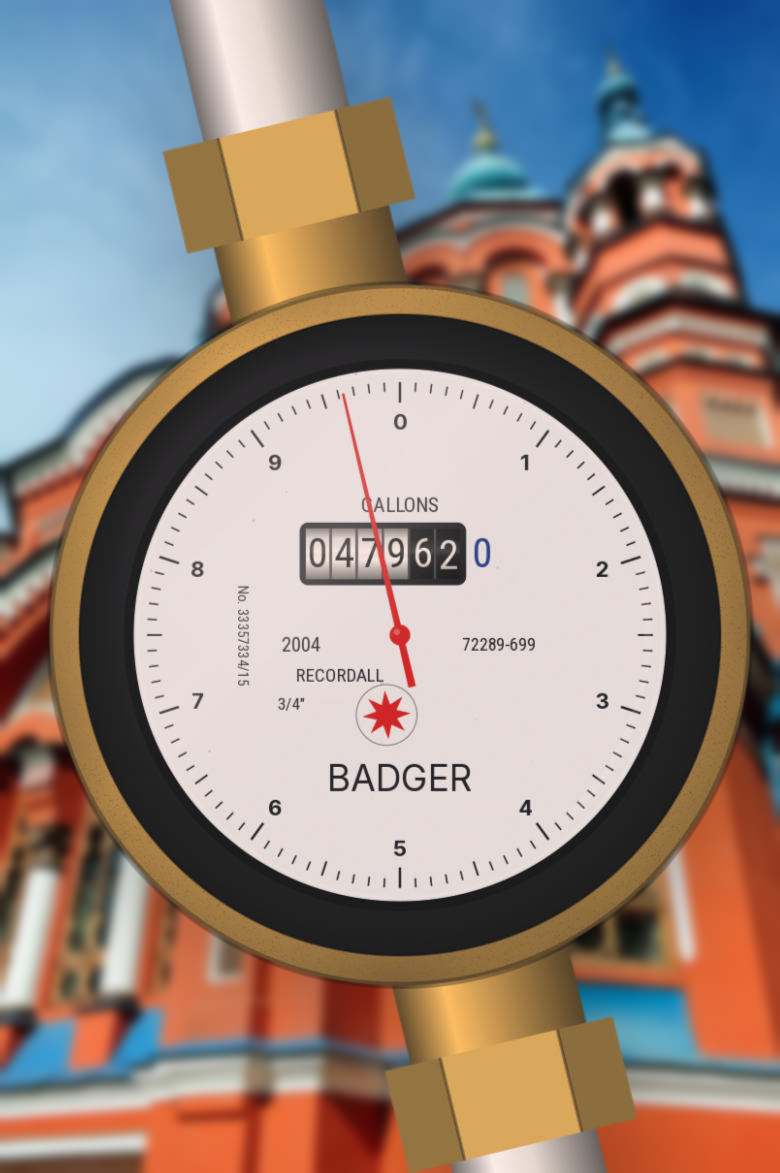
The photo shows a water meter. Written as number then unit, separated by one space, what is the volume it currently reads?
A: 479619.6 gal
